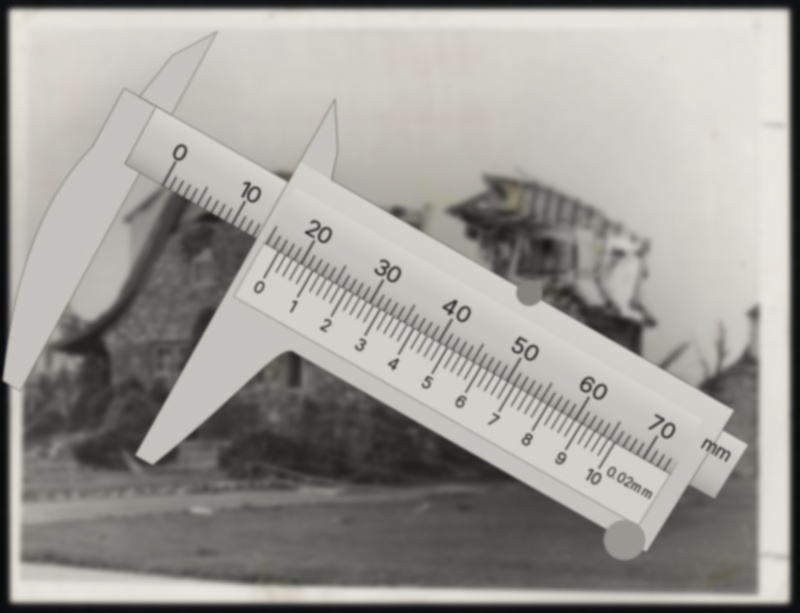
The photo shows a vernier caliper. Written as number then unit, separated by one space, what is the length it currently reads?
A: 16.8 mm
